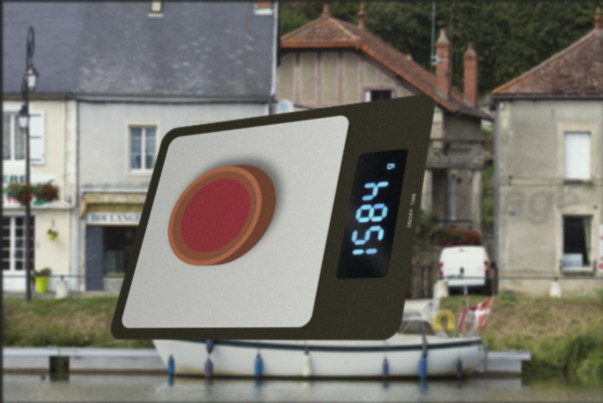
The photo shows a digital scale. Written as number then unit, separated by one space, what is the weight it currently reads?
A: 1584 g
